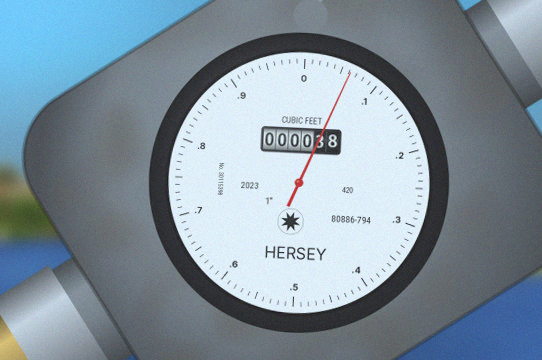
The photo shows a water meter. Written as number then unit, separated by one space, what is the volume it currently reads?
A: 38.06 ft³
